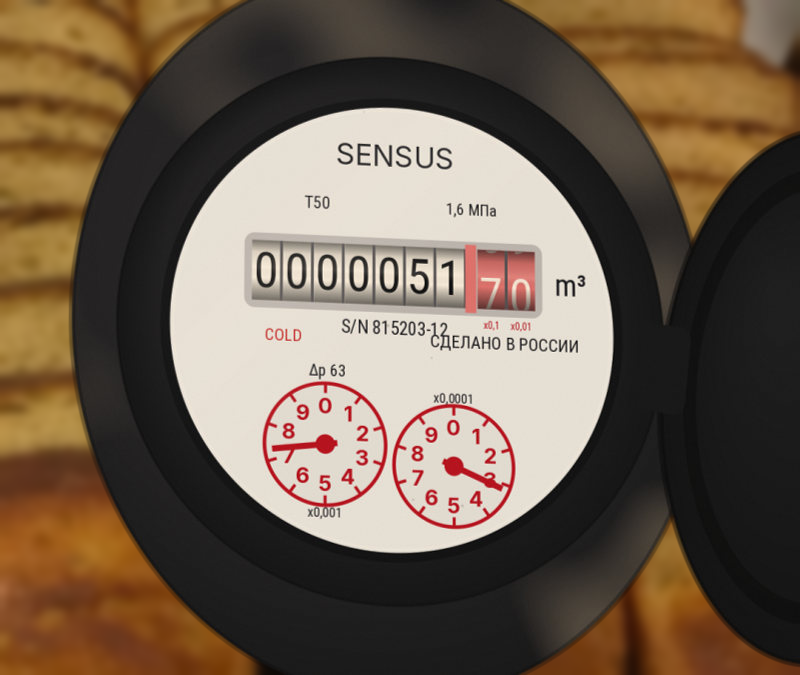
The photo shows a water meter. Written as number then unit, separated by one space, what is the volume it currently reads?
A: 51.6973 m³
